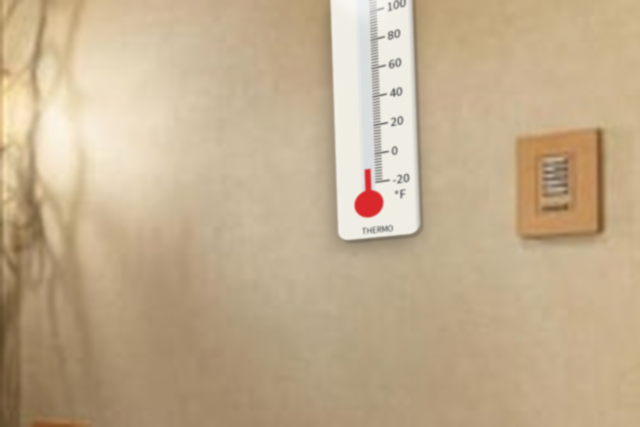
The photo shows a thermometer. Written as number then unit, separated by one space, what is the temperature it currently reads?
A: -10 °F
